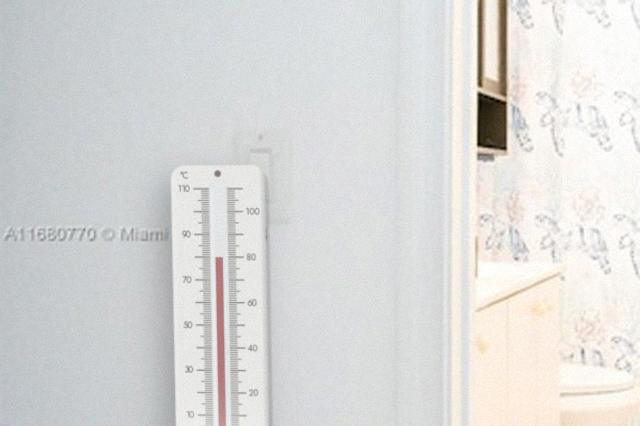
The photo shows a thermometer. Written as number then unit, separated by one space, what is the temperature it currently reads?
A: 80 °C
